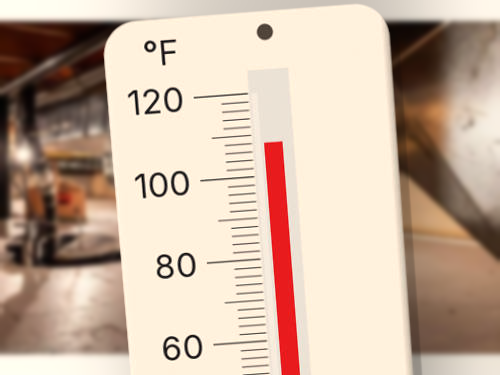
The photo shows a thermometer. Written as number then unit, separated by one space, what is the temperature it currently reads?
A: 108 °F
